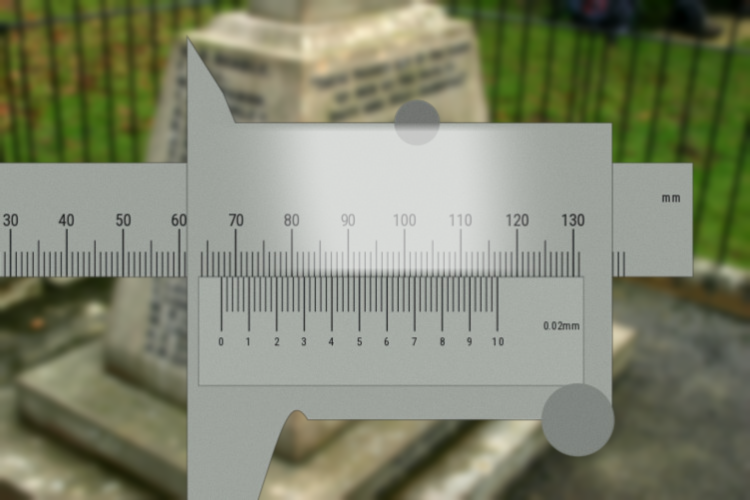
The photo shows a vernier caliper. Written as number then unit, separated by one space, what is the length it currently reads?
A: 67.5 mm
